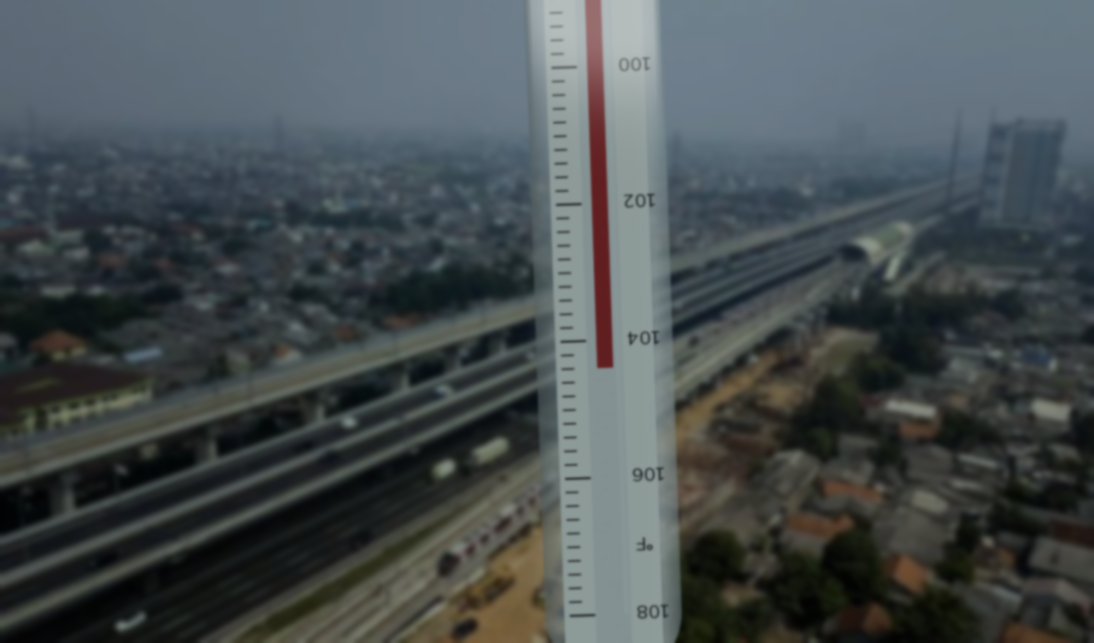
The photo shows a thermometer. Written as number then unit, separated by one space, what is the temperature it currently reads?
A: 104.4 °F
